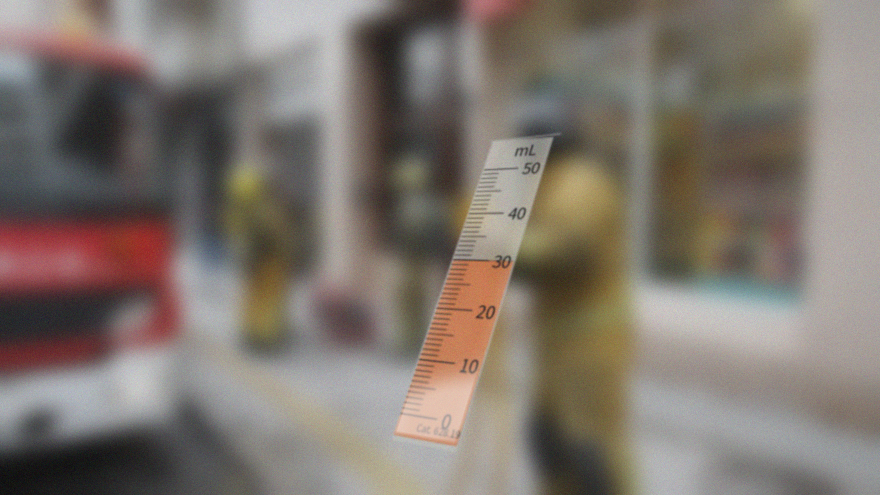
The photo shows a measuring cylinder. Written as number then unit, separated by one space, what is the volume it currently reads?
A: 30 mL
